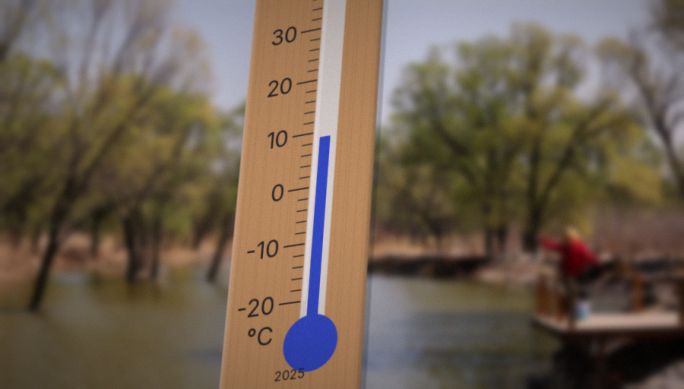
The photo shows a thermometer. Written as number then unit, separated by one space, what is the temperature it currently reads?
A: 9 °C
